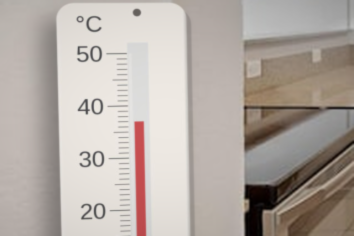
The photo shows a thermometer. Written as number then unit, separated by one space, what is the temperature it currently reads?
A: 37 °C
